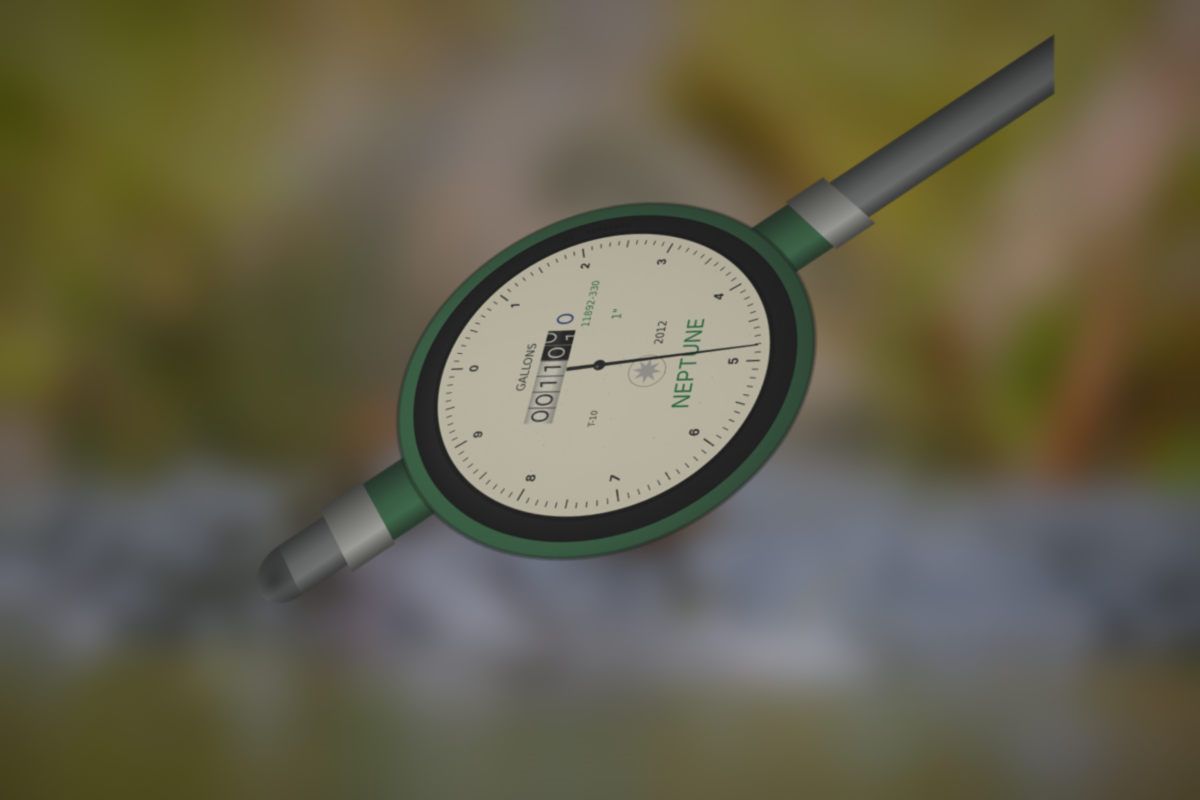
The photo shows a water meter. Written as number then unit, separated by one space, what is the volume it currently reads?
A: 11004.8 gal
